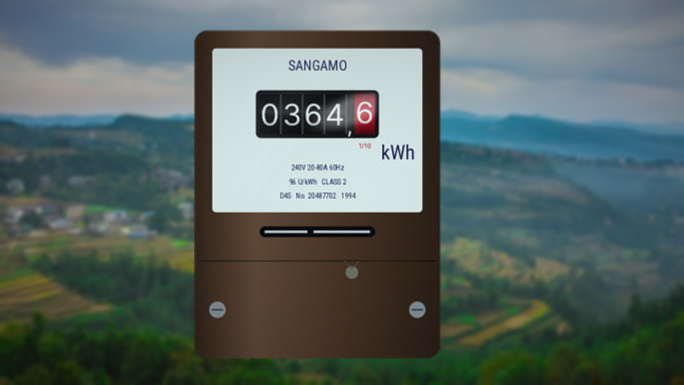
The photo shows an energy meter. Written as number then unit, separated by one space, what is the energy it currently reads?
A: 364.6 kWh
